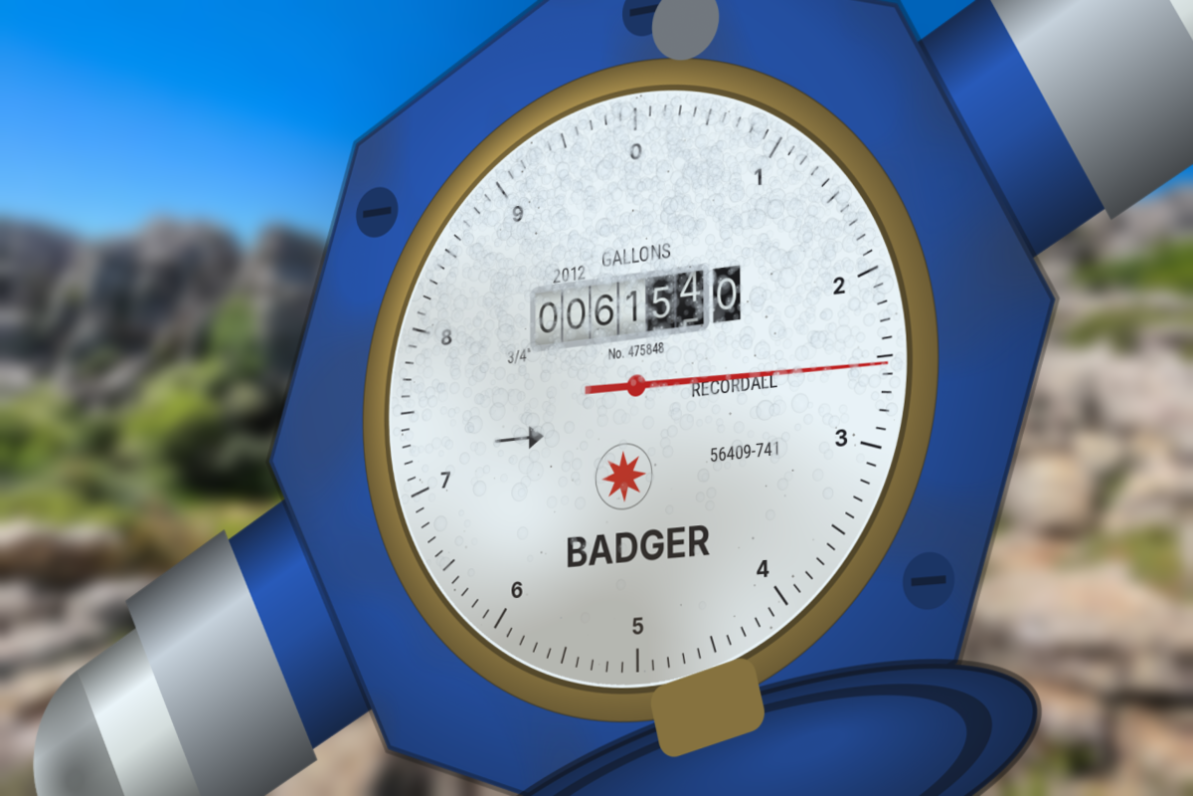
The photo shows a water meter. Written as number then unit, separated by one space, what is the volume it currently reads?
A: 61542.5 gal
